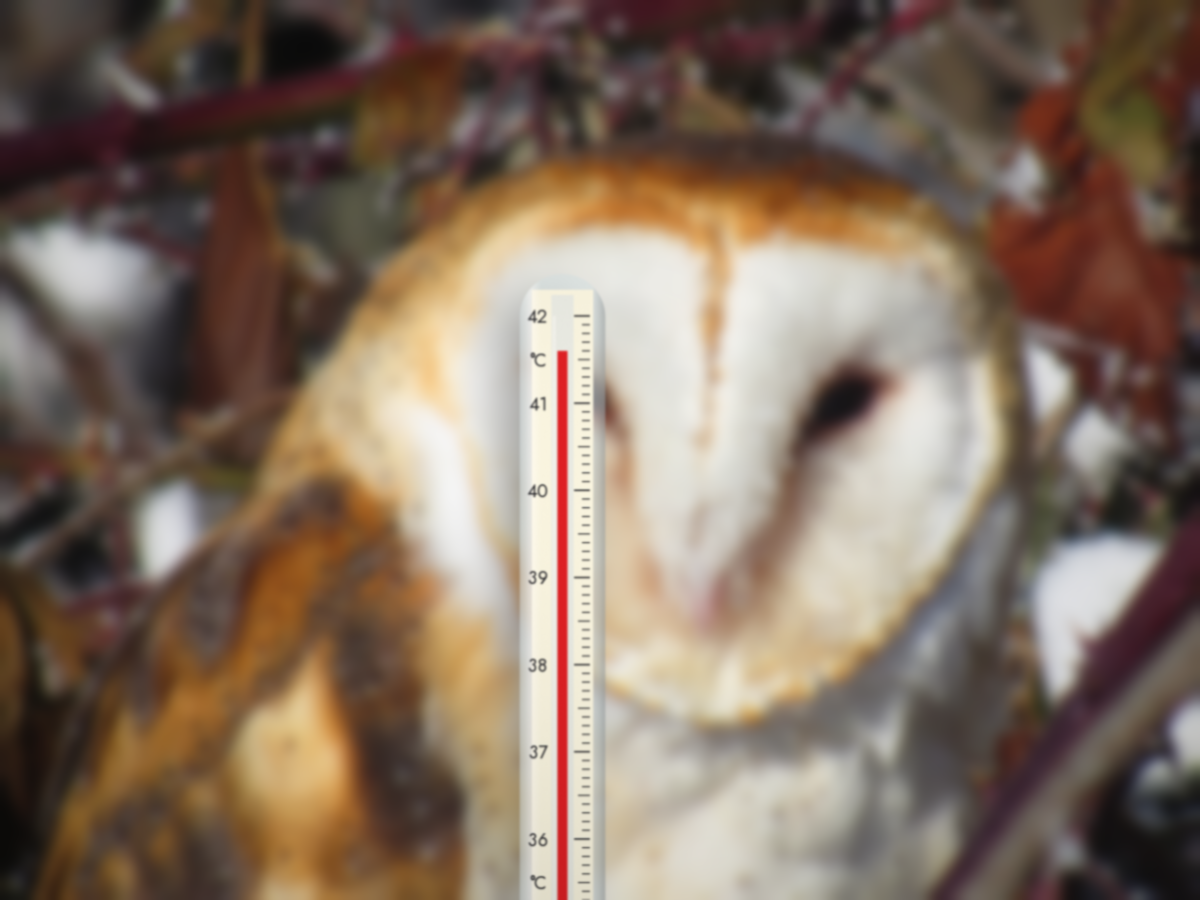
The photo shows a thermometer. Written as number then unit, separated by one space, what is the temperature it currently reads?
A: 41.6 °C
